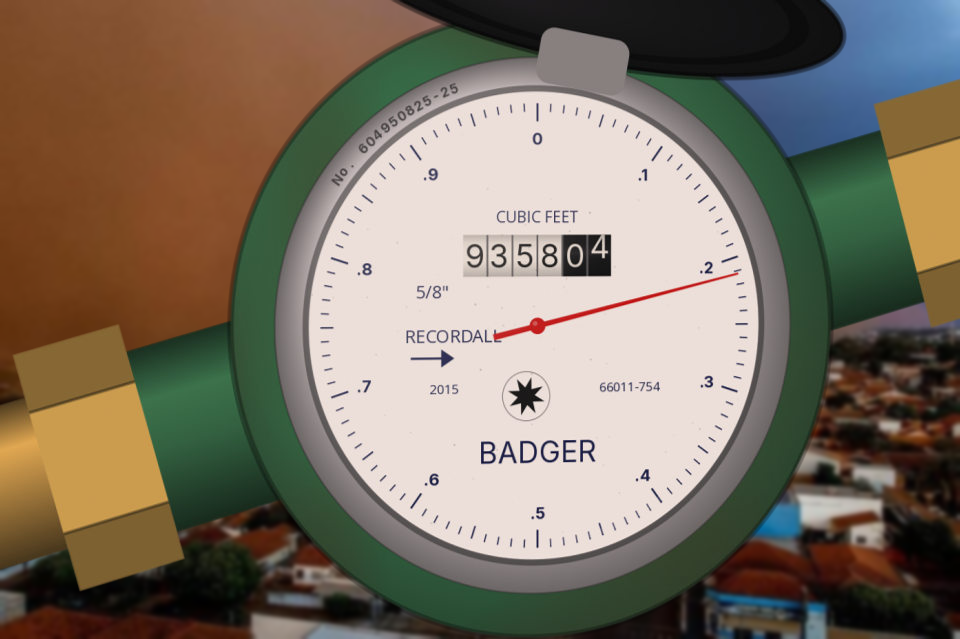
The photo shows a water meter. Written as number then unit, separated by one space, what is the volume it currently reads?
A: 935804.21 ft³
